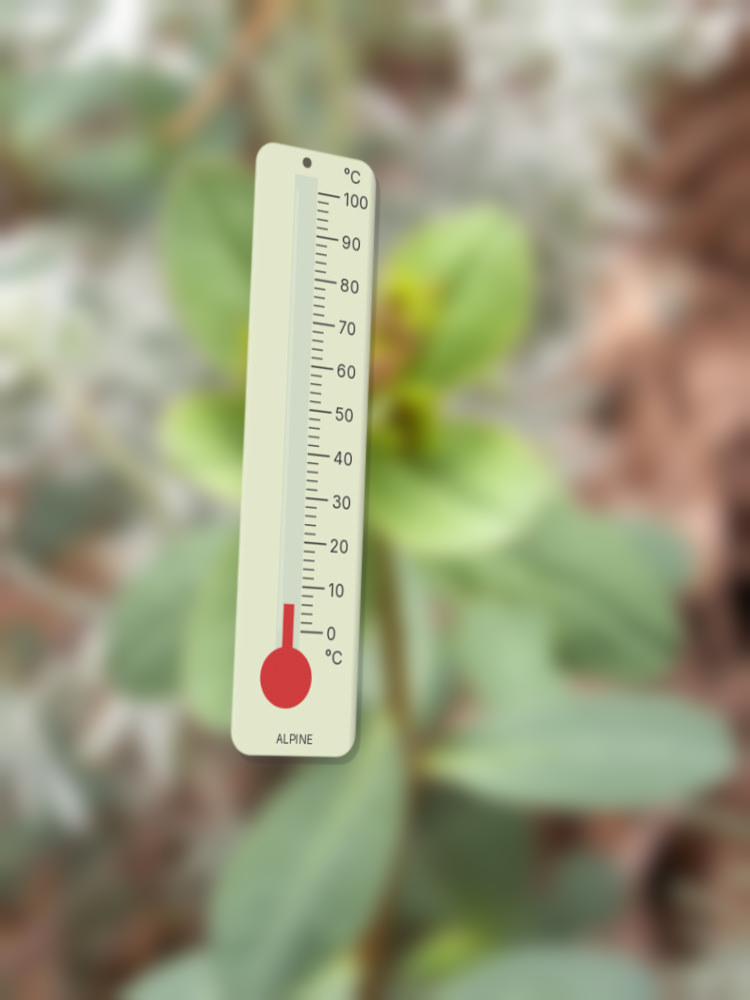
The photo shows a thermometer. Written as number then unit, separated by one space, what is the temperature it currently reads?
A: 6 °C
